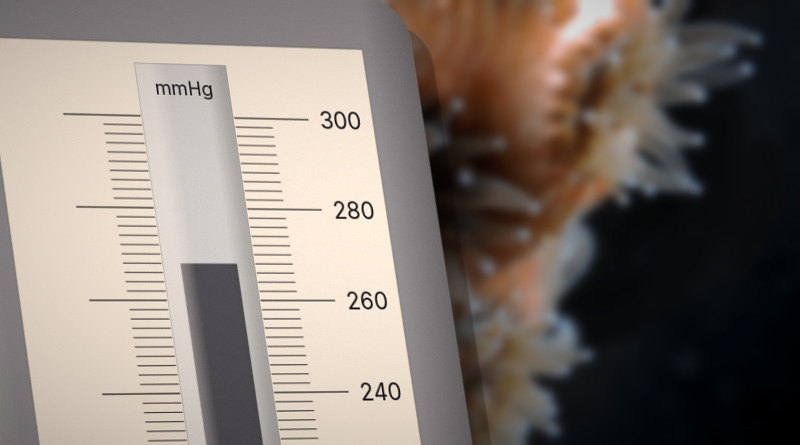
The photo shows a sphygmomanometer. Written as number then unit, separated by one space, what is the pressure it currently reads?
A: 268 mmHg
